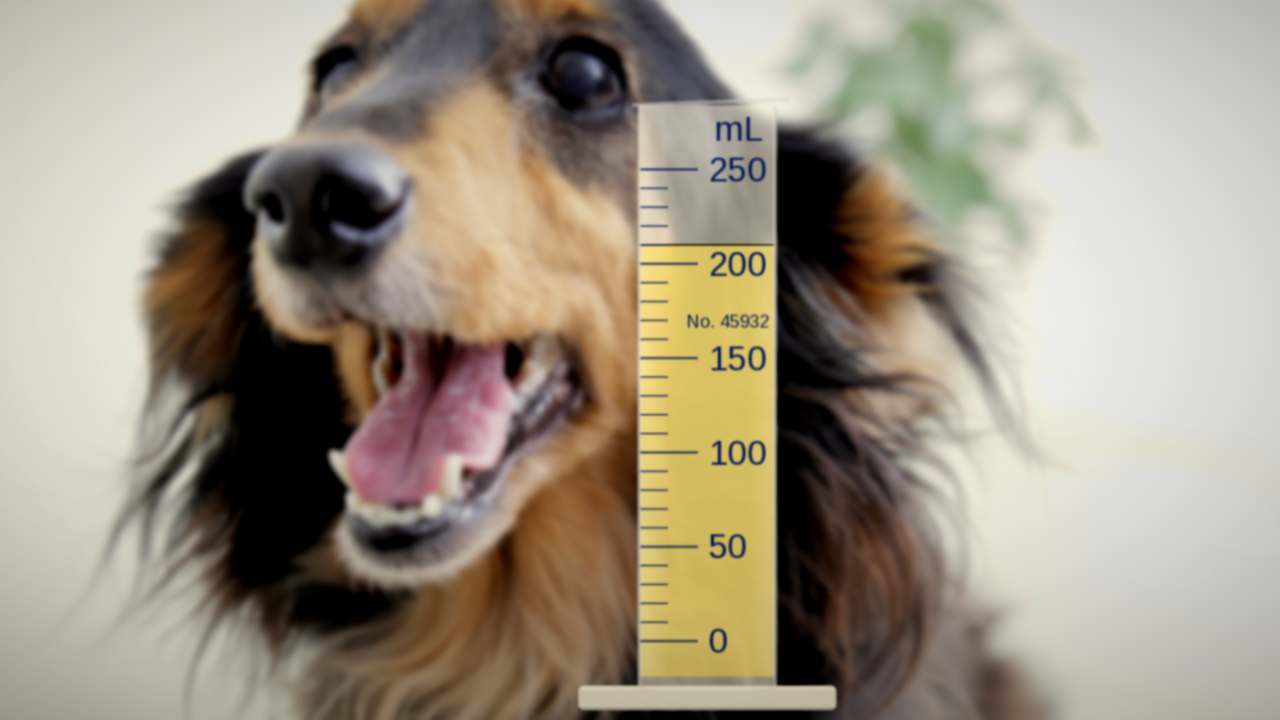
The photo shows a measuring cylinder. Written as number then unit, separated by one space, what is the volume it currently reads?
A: 210 mL
